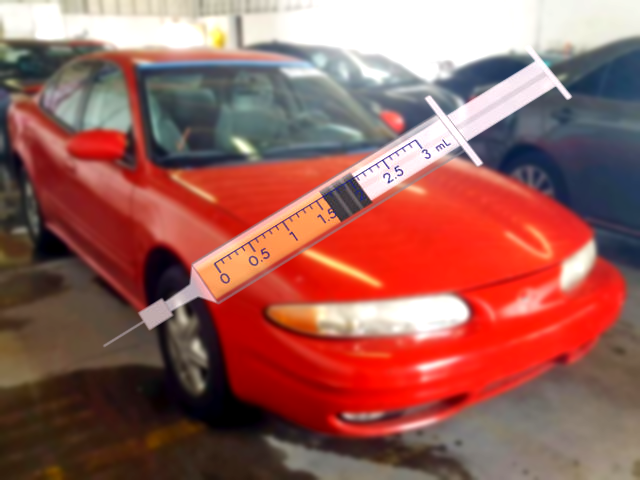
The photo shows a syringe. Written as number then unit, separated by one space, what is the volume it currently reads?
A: 1.6 mL
